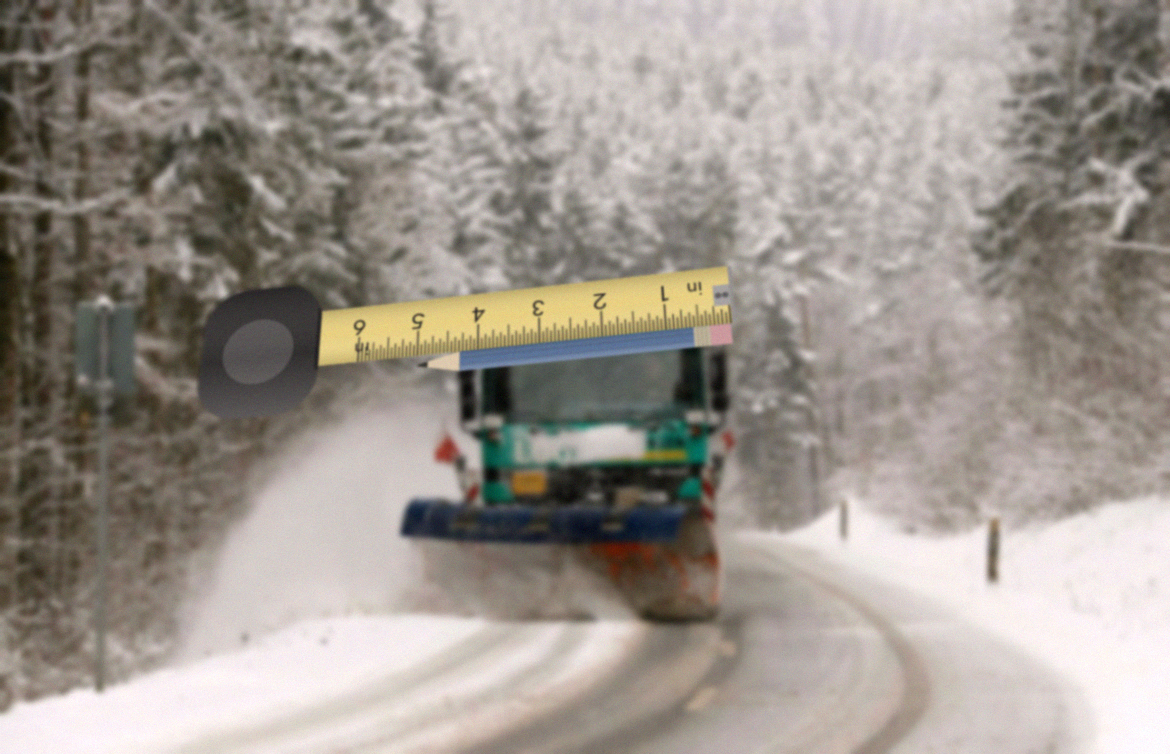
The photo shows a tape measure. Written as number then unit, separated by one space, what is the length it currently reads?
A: 5 in
